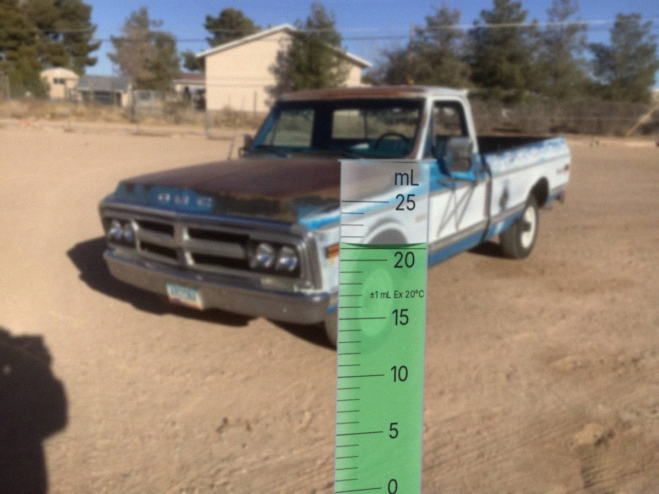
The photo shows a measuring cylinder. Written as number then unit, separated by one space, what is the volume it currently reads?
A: 21 mL
